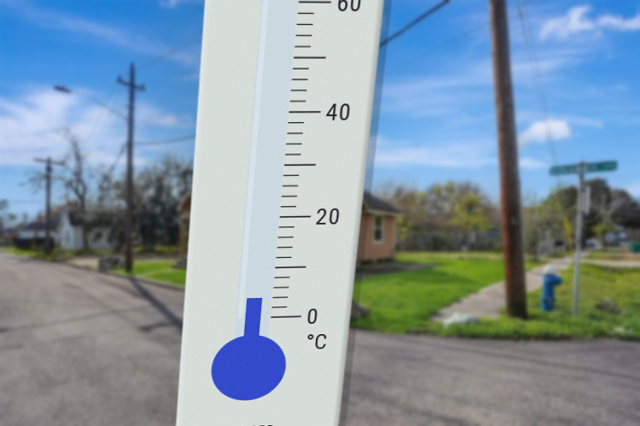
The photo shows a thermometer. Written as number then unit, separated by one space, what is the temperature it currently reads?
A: 4 °C
